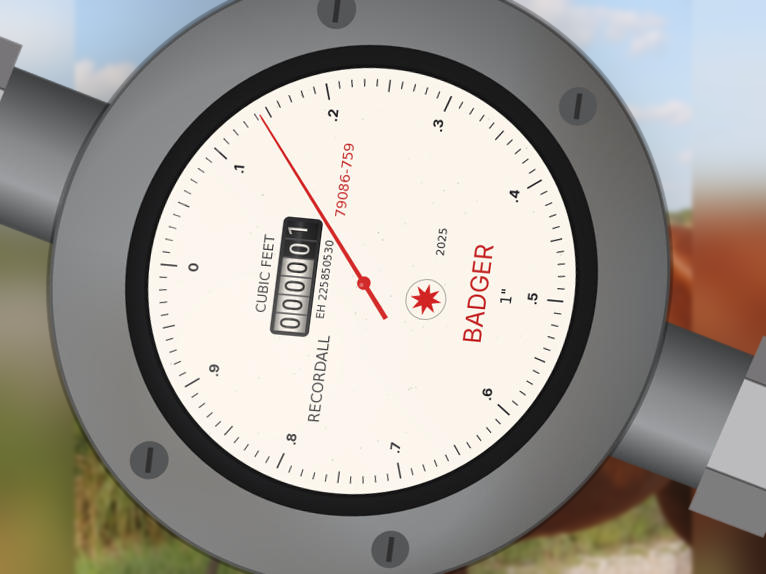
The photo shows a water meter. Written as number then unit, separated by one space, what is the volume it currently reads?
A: 1.14 ft³
